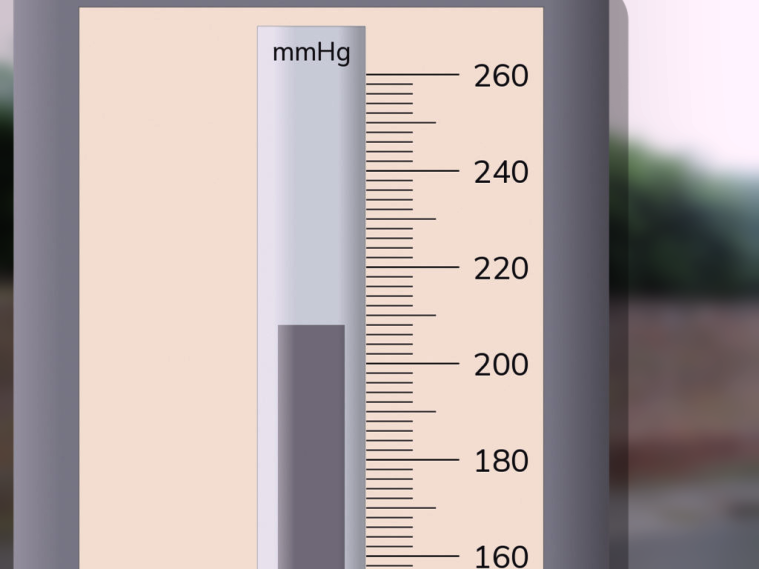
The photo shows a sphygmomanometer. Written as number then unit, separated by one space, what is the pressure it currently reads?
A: 208 mmHg
